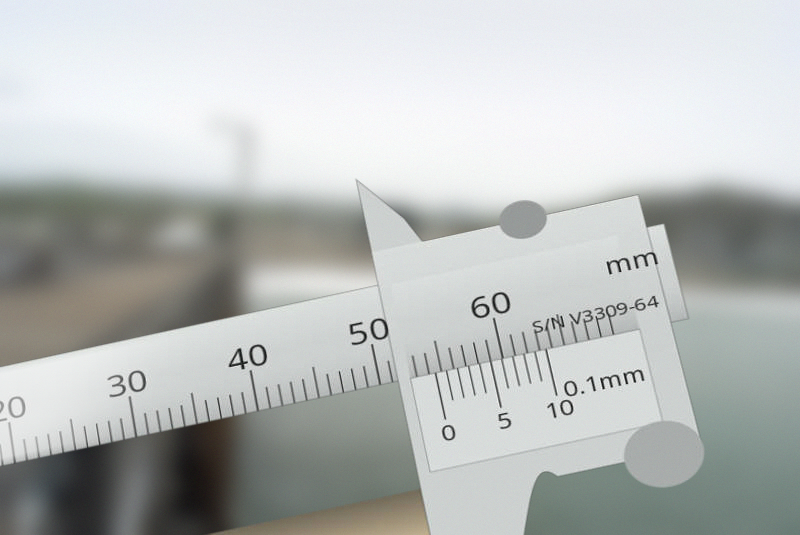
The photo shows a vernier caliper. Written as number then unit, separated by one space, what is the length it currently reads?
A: 54.5 mm
